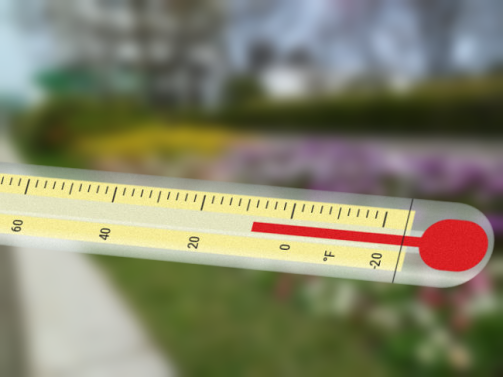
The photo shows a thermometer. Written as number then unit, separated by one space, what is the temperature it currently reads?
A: 8 °F
